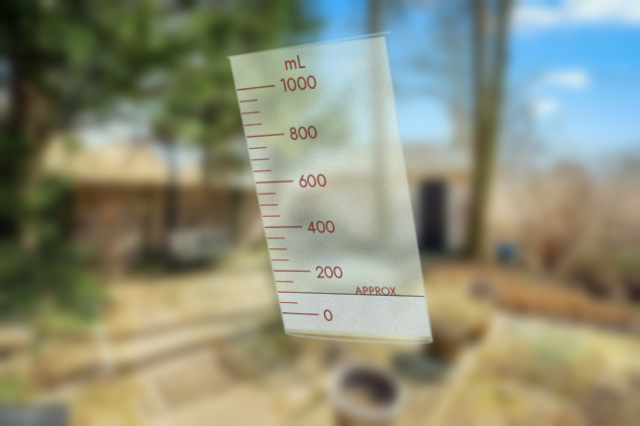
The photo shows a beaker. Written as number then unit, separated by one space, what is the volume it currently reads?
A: 100 mL
